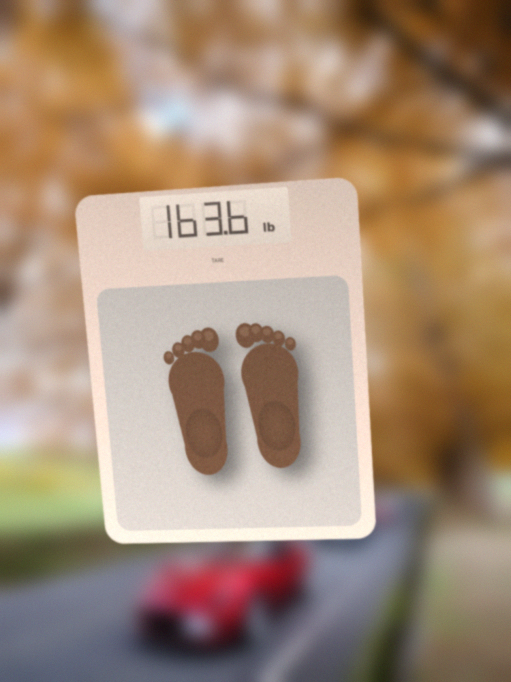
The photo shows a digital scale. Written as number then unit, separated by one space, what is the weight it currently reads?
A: 163.6 lb
